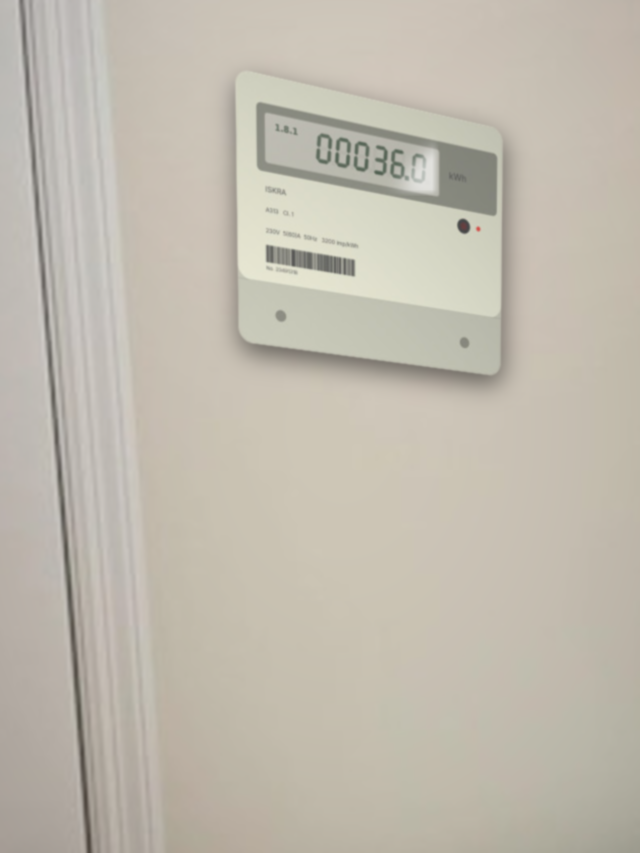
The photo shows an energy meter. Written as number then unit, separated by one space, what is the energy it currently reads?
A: 36.0 kWh
